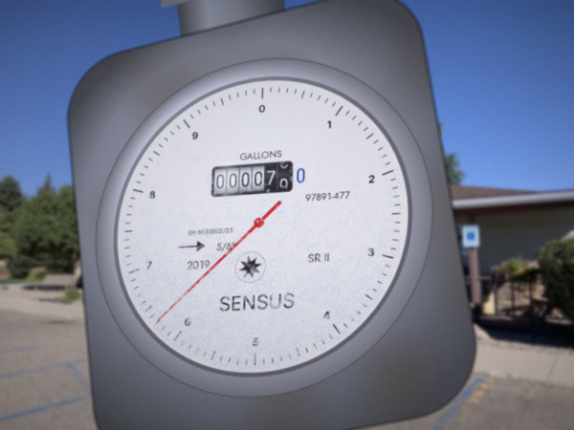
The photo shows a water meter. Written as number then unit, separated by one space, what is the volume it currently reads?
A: 786.3 gal
